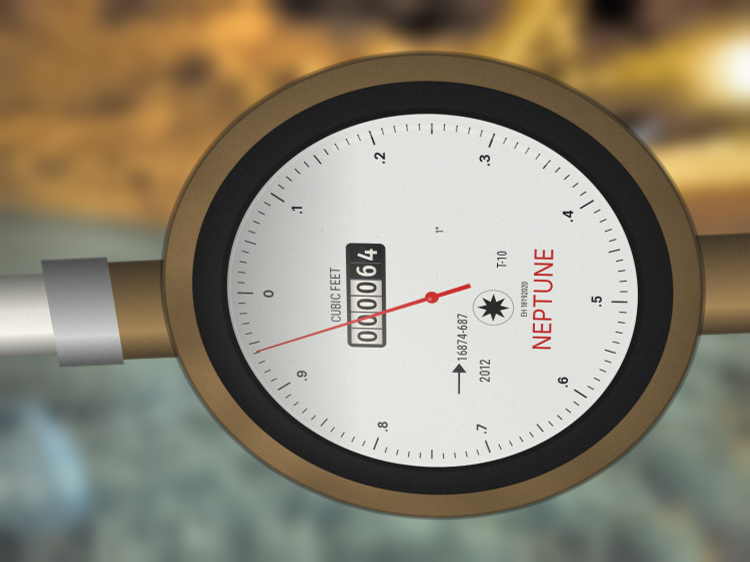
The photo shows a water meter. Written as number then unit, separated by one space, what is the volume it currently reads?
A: 63.94 ft³
